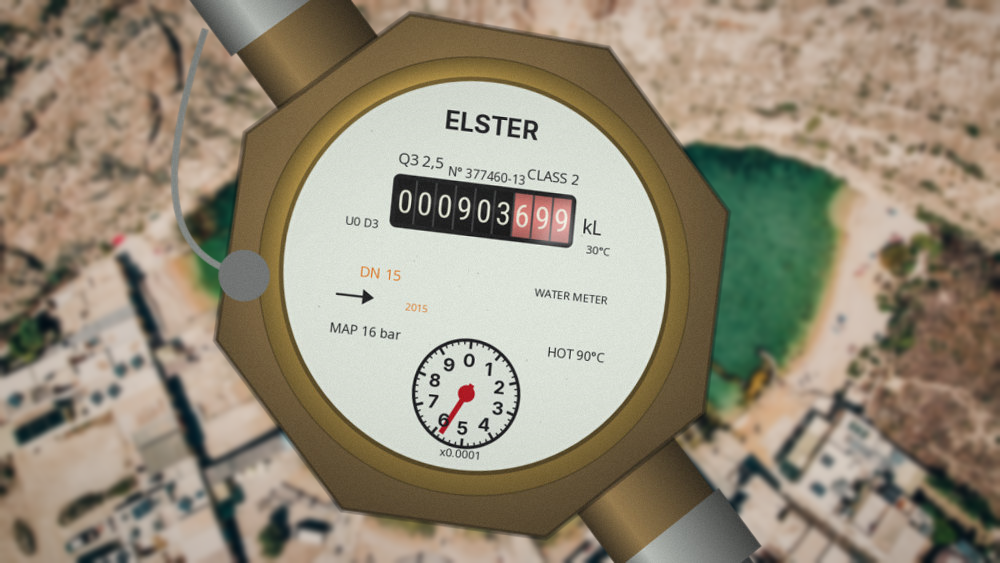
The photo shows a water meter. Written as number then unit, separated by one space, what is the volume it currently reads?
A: 903.6995 kL
